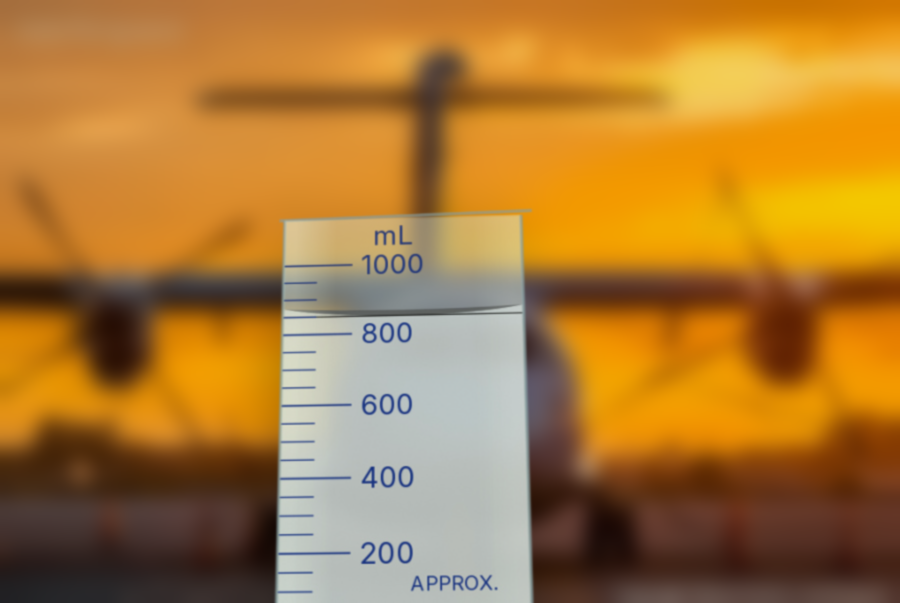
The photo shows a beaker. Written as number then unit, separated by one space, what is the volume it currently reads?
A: 850 mL
